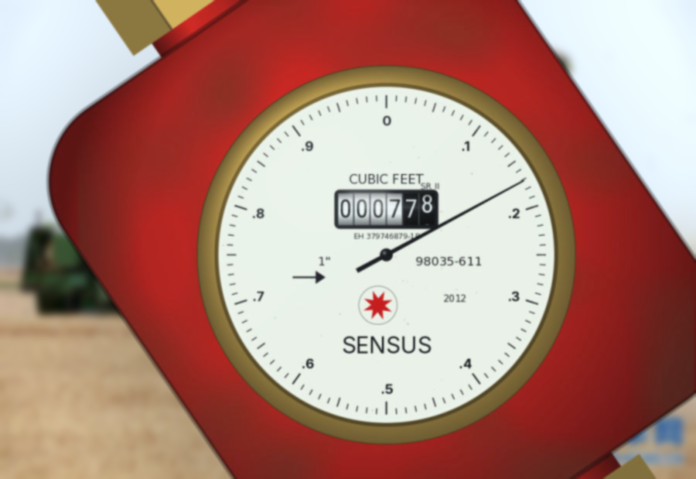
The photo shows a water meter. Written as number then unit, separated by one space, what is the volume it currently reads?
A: 778.17 ft³
